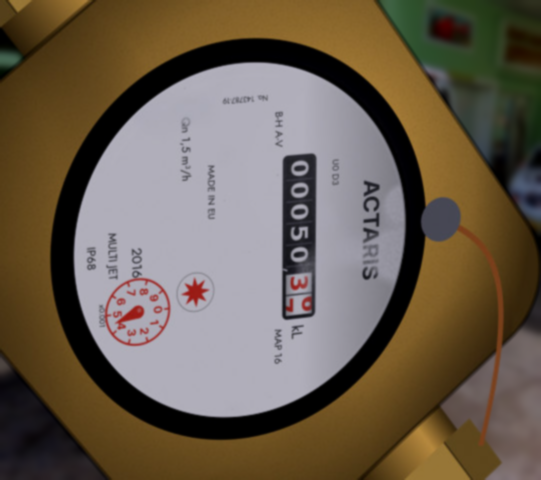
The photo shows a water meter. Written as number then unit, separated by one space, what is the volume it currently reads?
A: 50.364 kL
